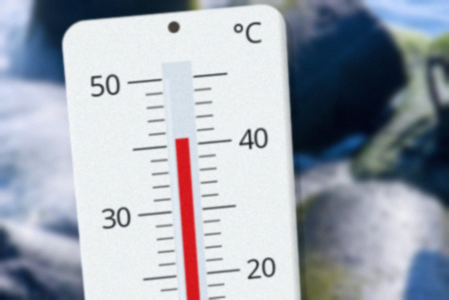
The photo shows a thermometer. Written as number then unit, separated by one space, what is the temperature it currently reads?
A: 41 °C
